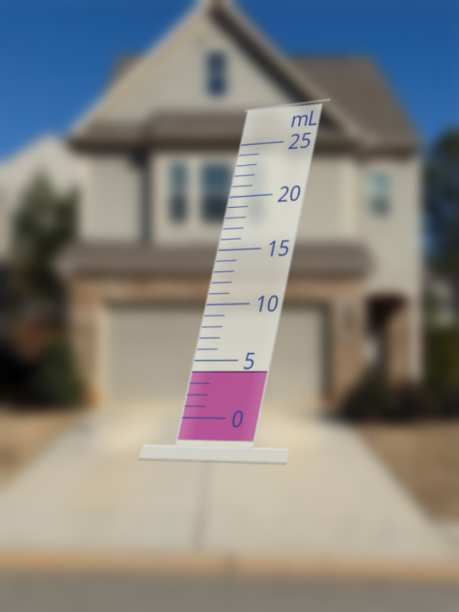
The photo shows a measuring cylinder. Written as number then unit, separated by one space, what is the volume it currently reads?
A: 4 mL
